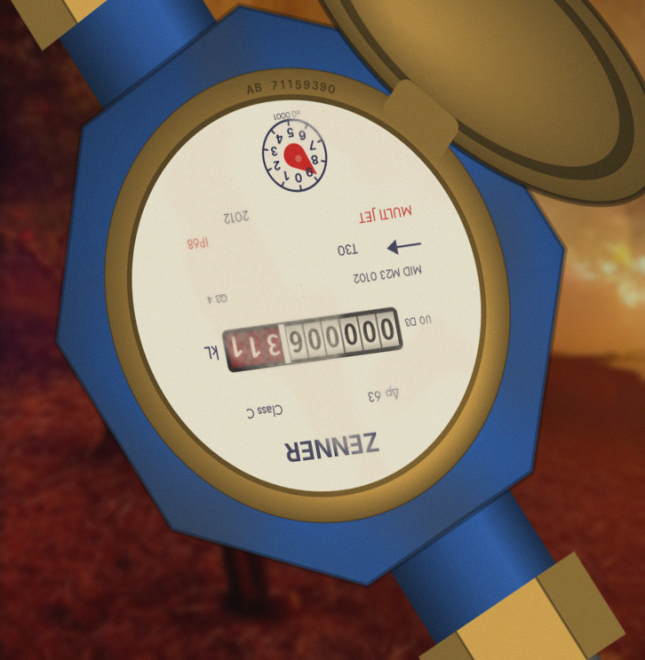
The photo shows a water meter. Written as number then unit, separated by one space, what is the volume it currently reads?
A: 6.3108 kL
